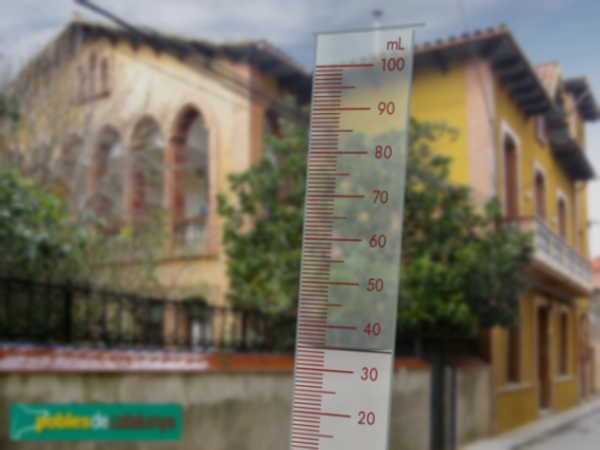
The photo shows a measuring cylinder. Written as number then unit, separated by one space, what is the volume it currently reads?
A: 35 mL
